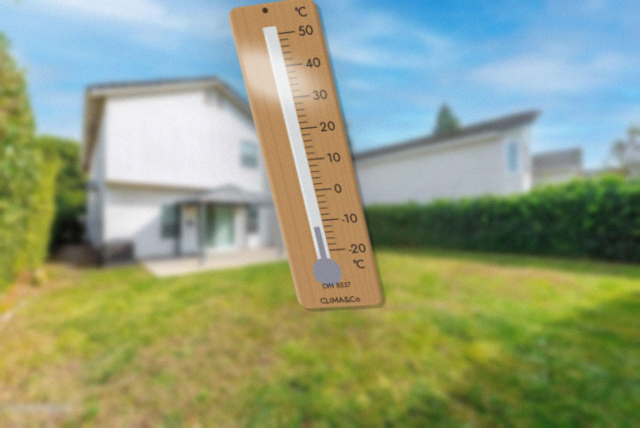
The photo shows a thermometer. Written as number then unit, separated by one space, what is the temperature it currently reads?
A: -12 °C
